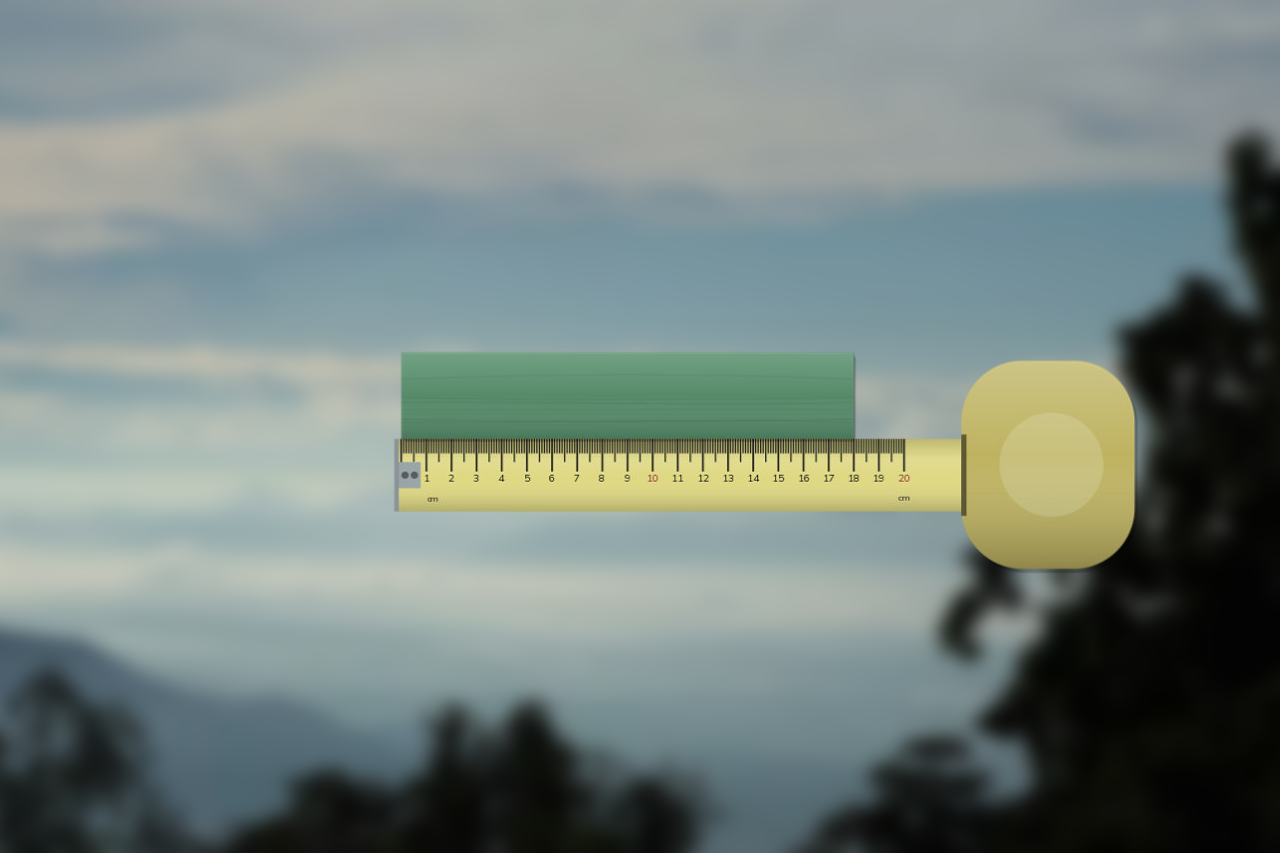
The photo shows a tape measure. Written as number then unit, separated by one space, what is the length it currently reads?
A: 18 cm
